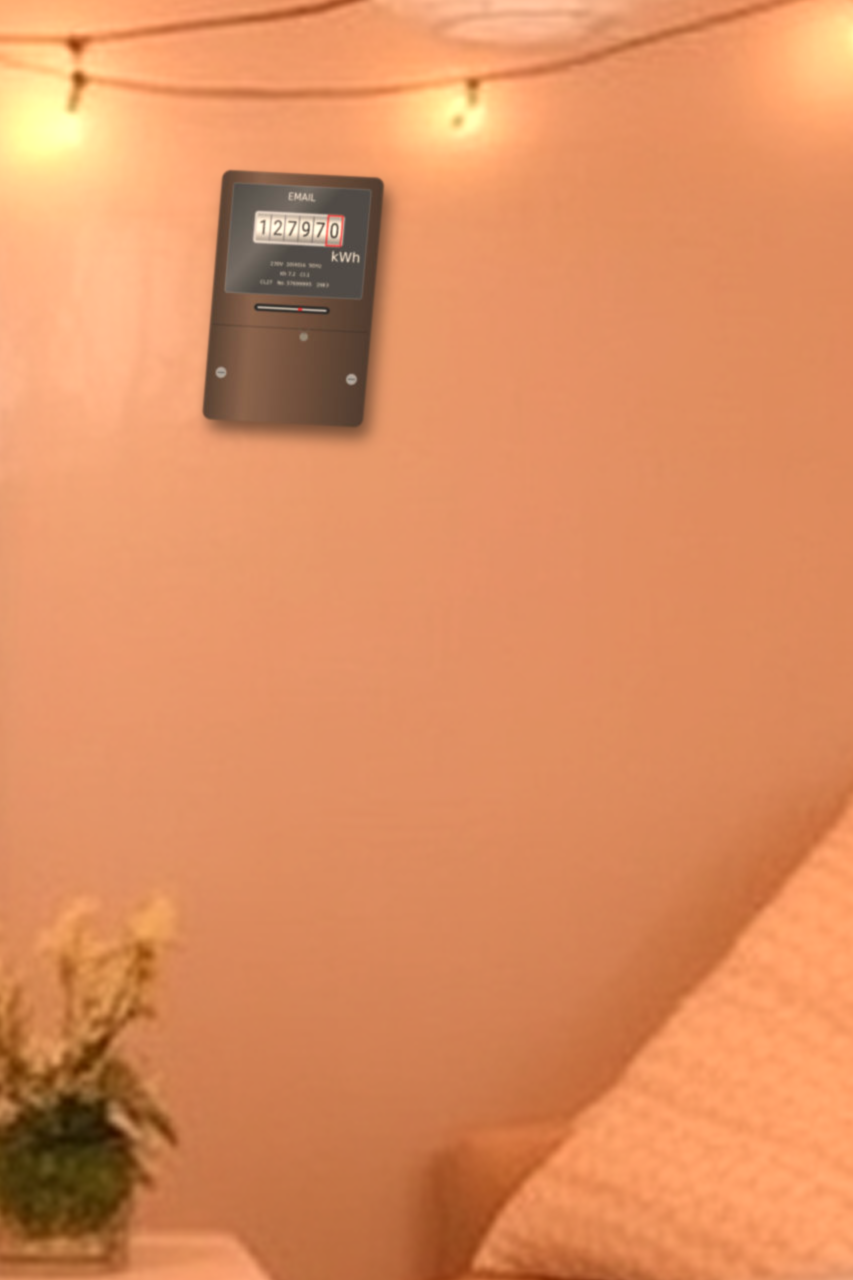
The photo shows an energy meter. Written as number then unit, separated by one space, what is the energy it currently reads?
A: 12797.0 kWh
